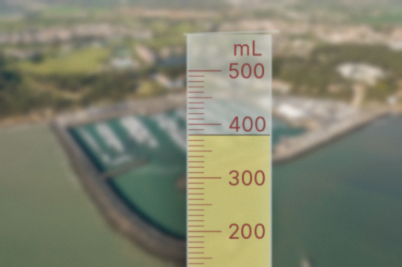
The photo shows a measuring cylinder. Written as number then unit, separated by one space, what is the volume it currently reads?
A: 380 mL
